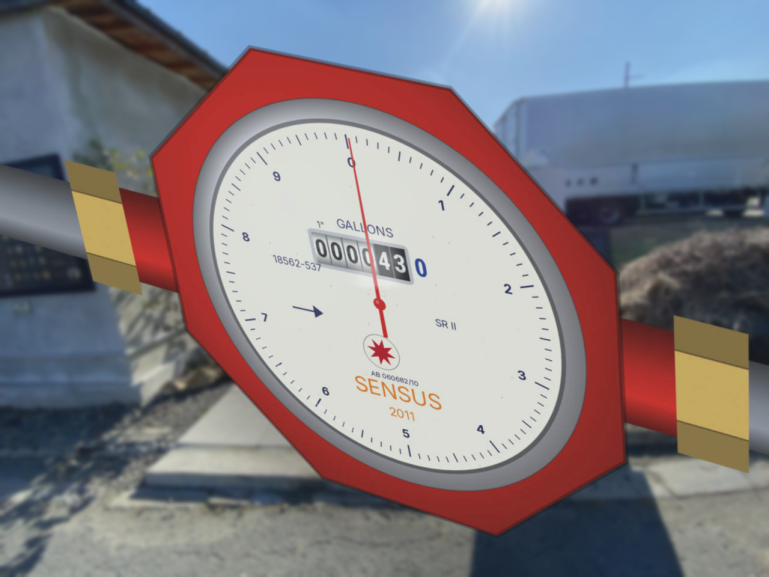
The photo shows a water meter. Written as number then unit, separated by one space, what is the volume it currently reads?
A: 430.0 gal
